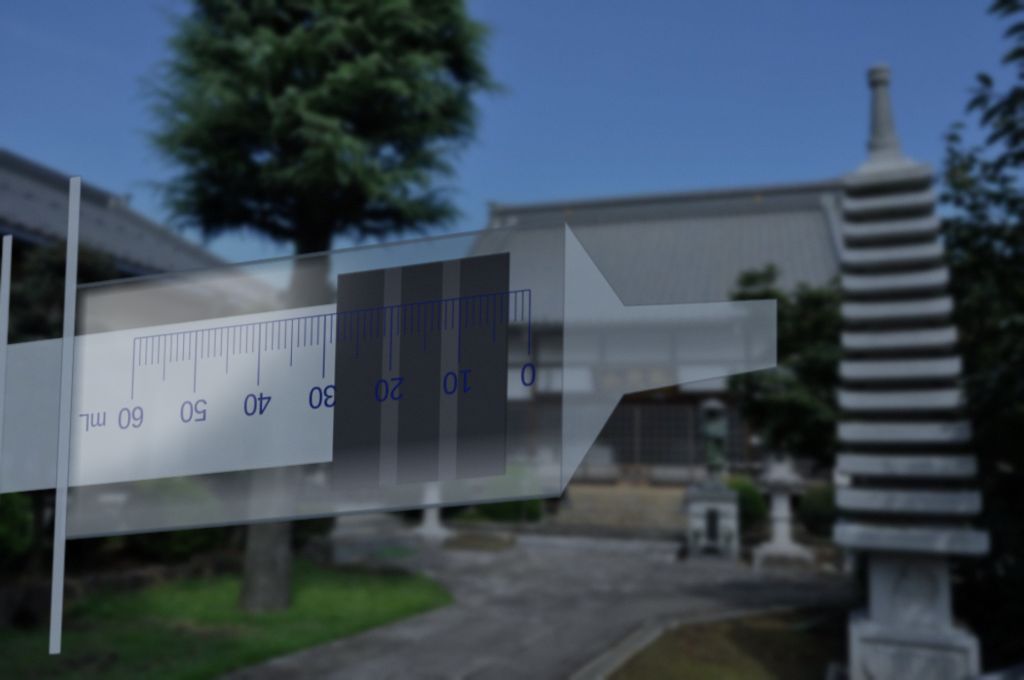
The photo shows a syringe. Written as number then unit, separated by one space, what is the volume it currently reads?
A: 3 mL
